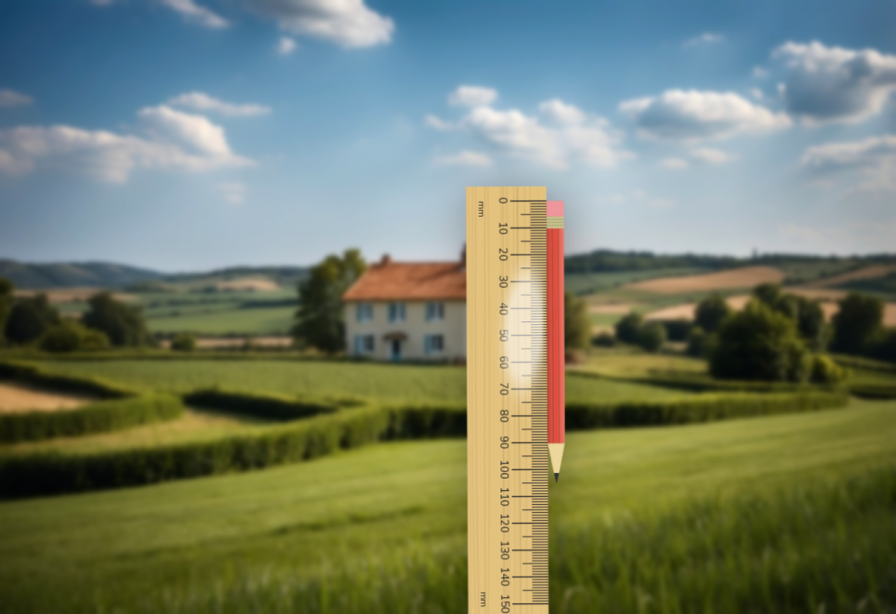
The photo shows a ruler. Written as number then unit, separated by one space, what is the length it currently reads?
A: 105 mm
